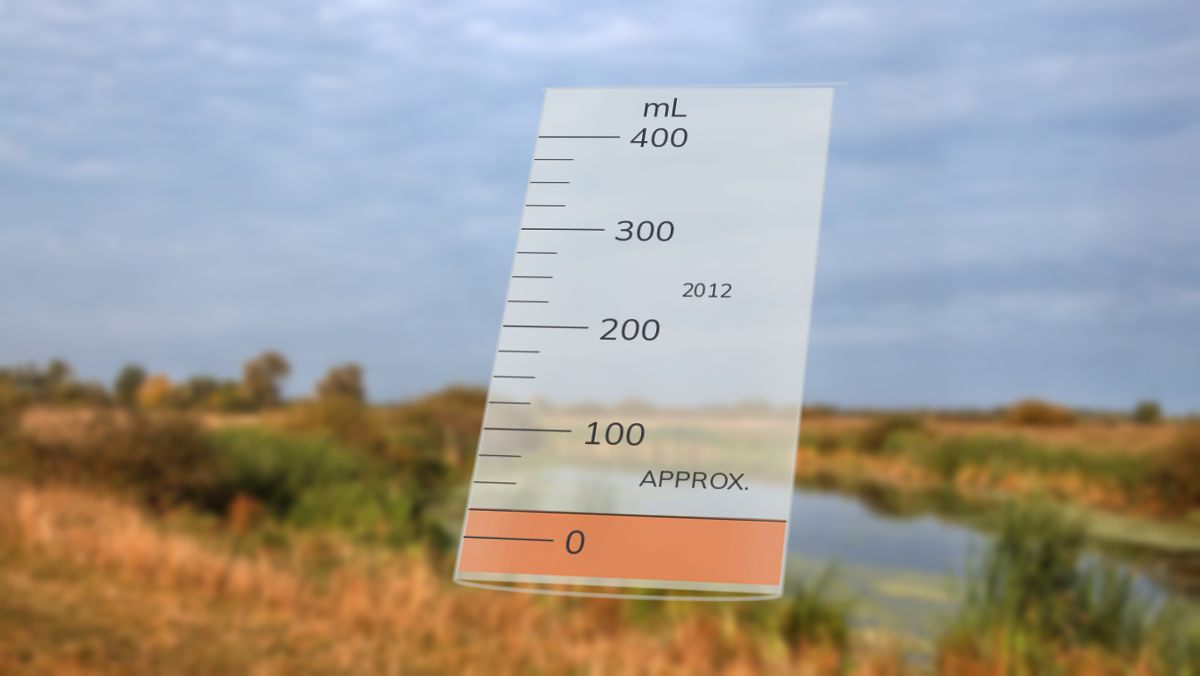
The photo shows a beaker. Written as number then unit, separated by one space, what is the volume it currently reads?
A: 25 mL
